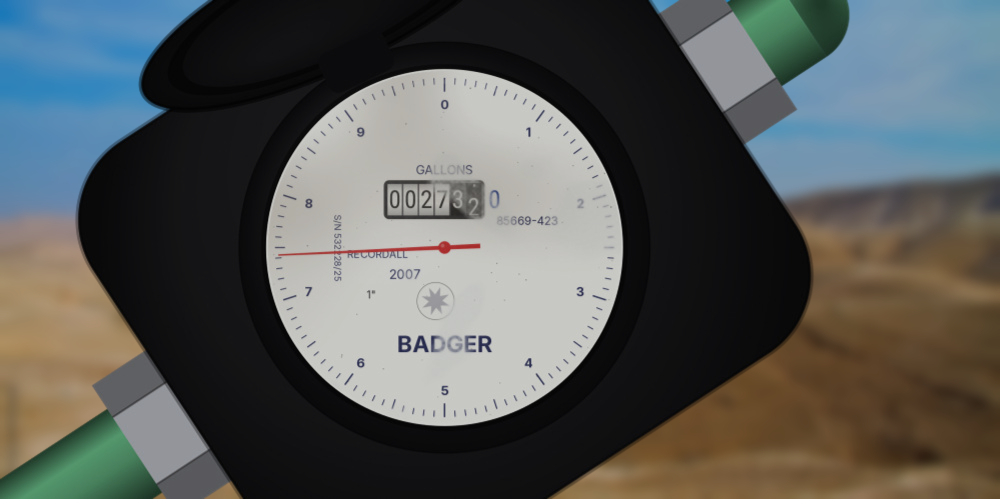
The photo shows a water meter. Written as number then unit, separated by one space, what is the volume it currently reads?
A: 27317.4 gal
